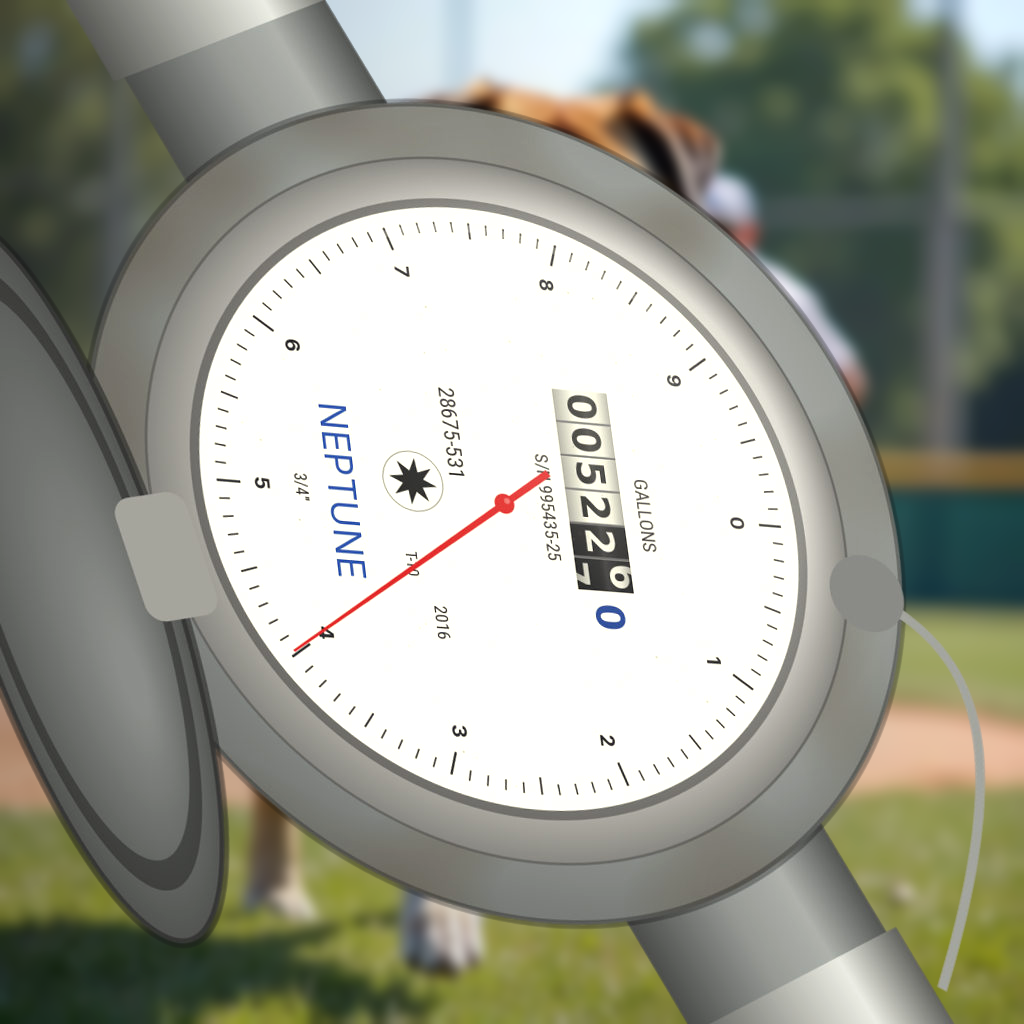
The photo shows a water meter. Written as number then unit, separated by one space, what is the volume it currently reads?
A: 52264.0 gal
